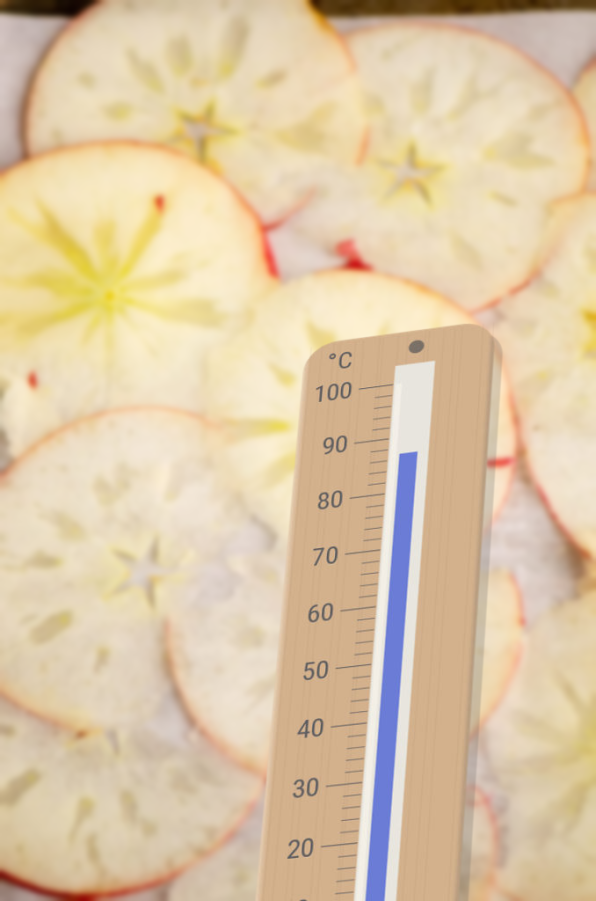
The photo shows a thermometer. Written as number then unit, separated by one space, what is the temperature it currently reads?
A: 87 °C
